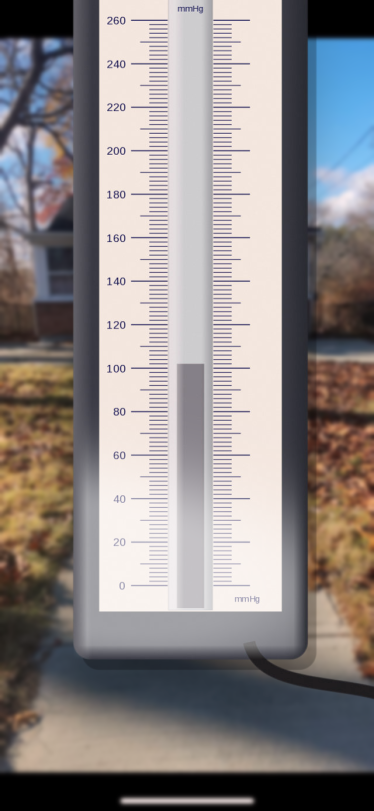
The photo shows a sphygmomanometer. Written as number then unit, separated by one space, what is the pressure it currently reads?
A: 102 mmHg
